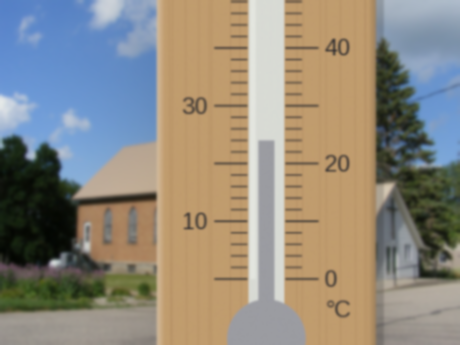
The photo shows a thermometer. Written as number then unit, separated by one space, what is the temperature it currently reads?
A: 24 °C
